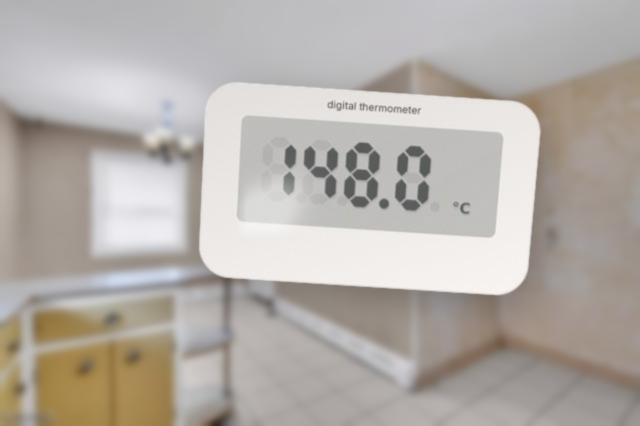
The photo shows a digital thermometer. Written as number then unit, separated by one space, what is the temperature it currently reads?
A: 148.0 °C
